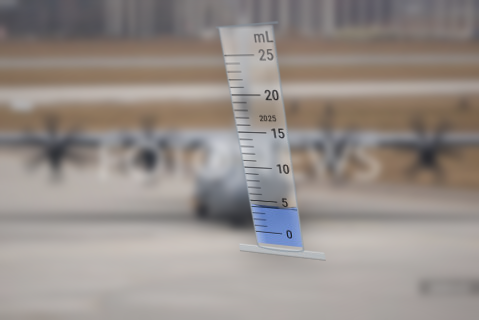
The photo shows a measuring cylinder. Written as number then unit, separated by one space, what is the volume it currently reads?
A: 4 mL
